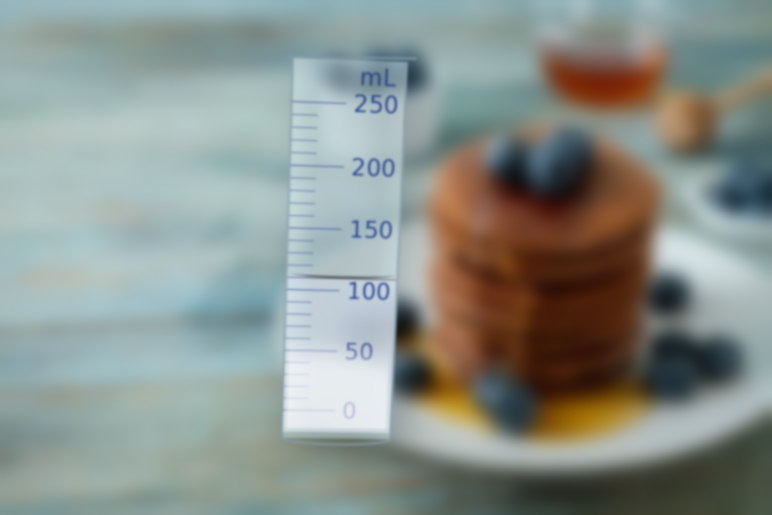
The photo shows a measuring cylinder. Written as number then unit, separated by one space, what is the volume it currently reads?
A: 110 mL
